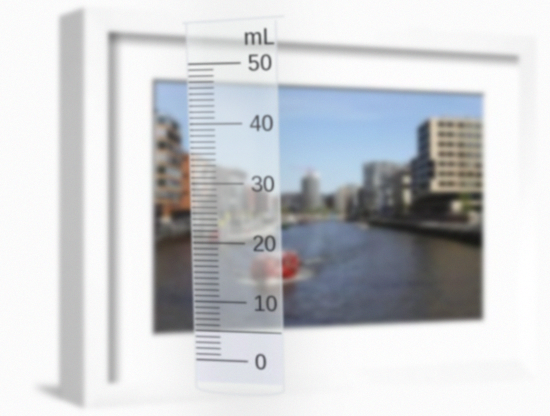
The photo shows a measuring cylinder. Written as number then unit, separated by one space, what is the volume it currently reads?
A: 5 mL
